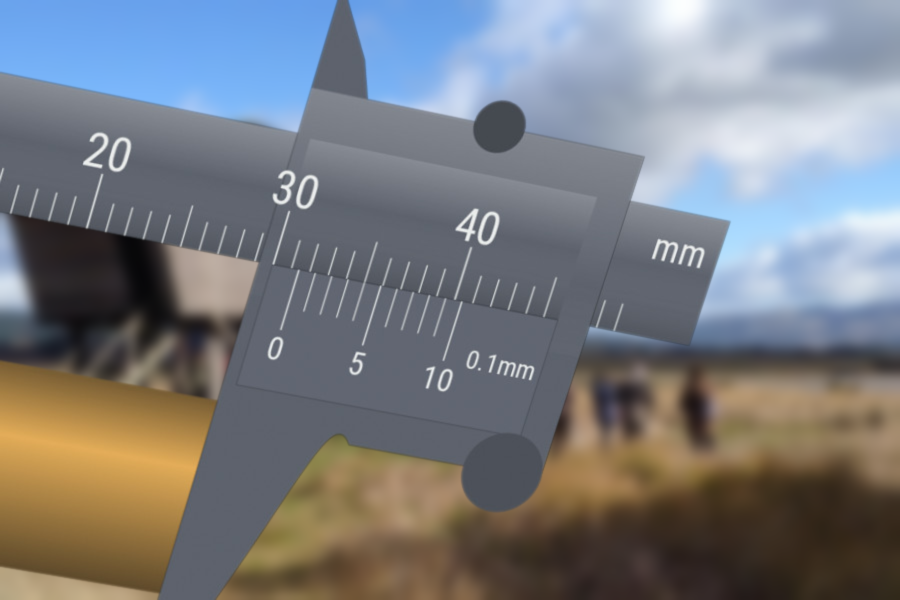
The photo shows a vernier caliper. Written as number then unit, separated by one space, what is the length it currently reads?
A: 31.4 mm
